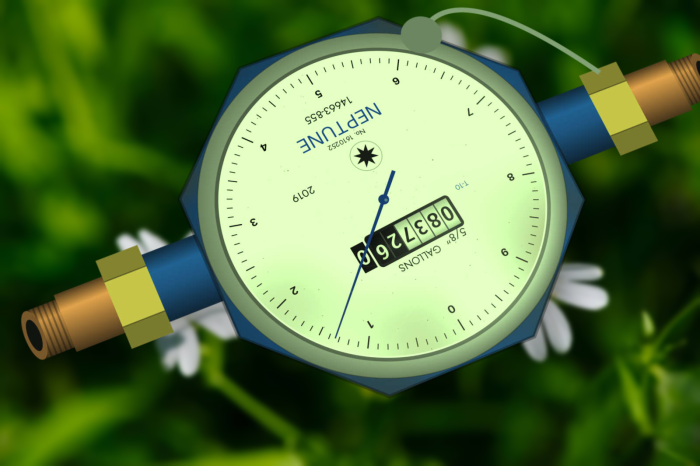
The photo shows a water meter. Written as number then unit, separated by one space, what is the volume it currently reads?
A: 837261.3 gal
